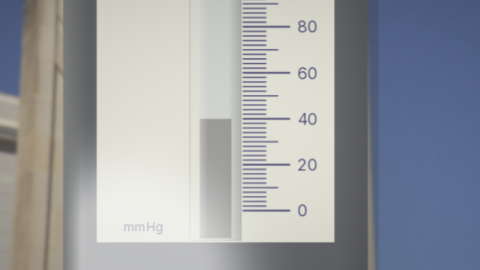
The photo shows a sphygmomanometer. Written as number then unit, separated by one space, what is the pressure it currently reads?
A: 40 mmHg
